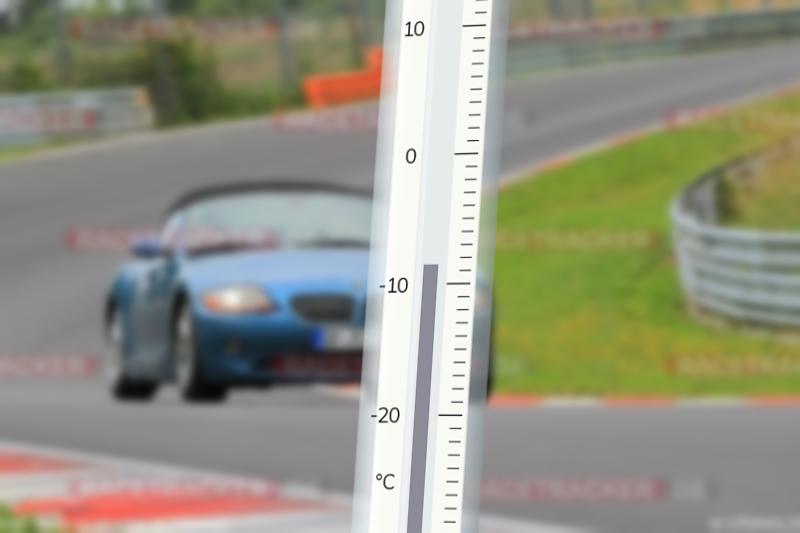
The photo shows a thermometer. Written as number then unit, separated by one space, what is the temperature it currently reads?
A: -8.5 °C
